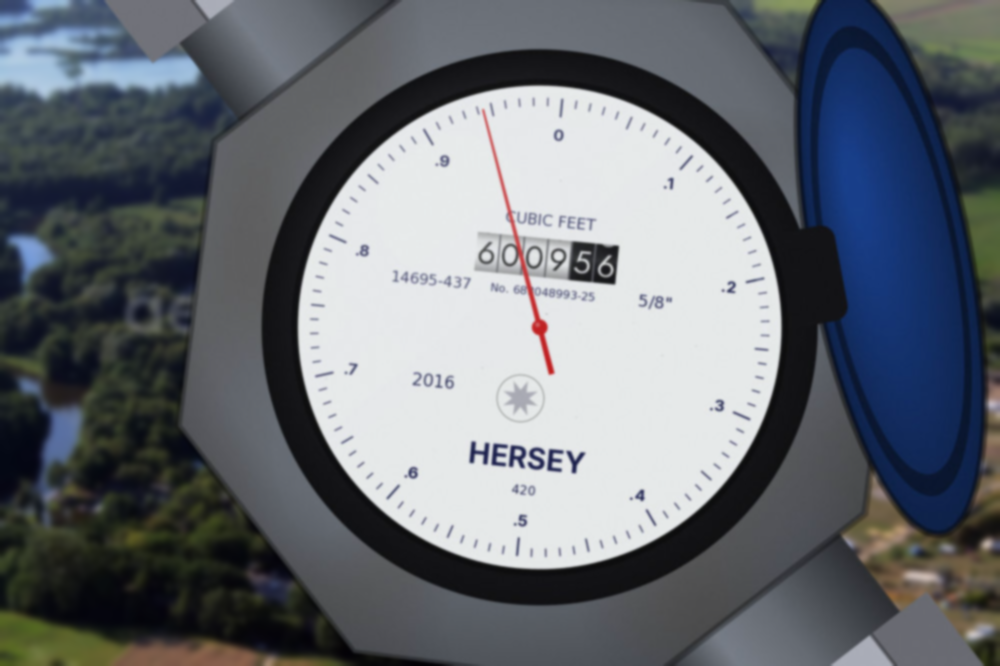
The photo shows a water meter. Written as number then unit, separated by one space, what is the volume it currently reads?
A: 600955.94 ft³
